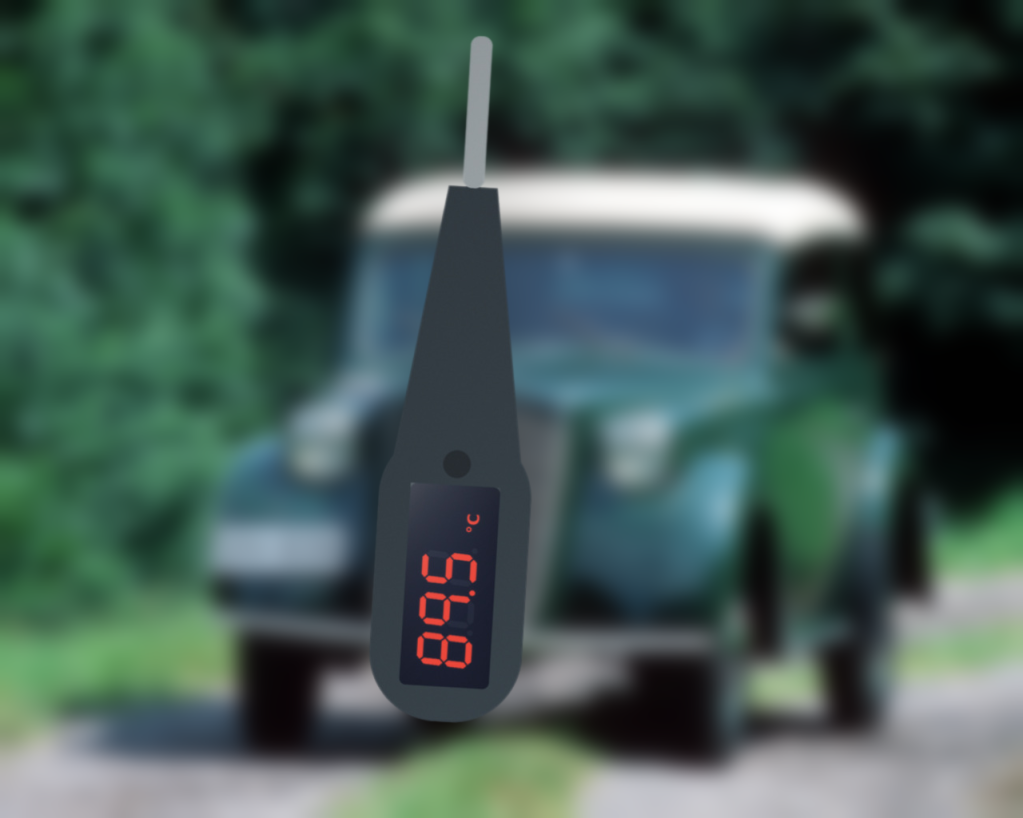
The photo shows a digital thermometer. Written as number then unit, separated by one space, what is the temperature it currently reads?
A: 89.5 °C
